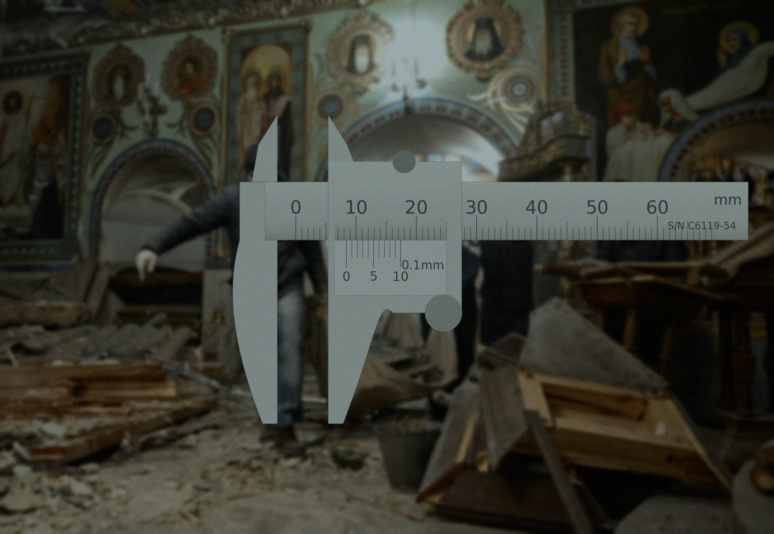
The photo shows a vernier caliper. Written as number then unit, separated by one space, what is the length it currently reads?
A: 8.4 mm
